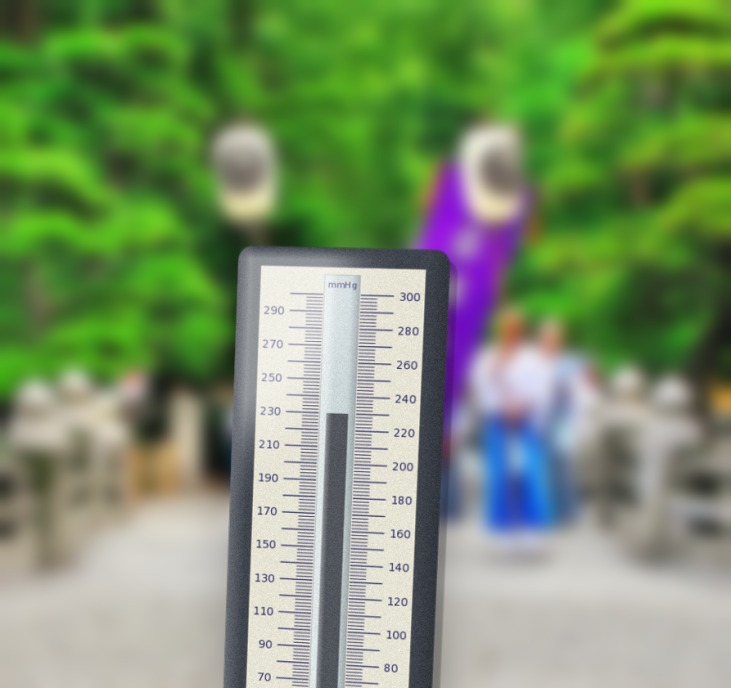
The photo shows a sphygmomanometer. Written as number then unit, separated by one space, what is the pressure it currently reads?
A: 230 mmHg
